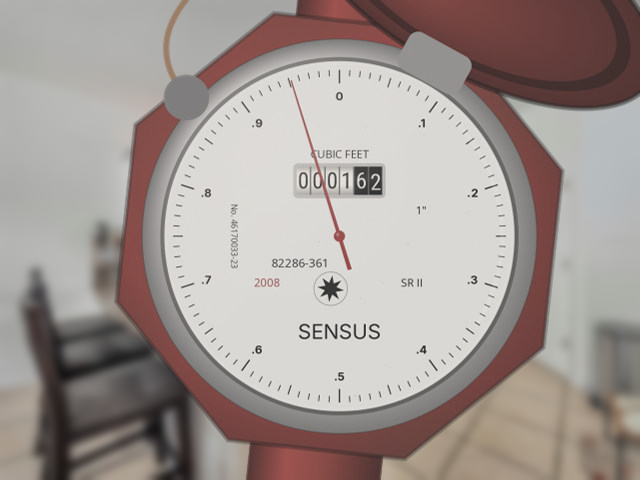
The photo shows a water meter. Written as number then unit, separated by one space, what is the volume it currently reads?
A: 161.95 ft³
